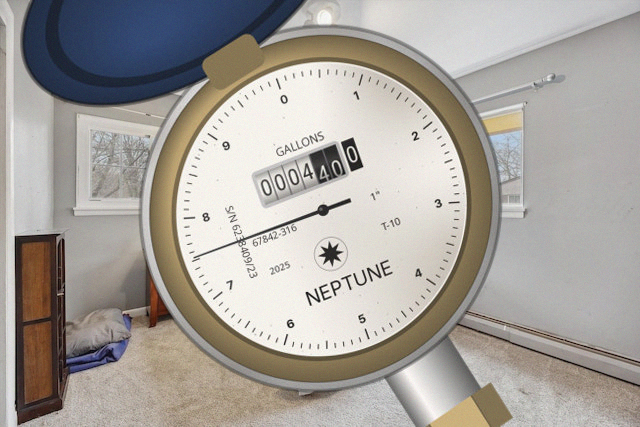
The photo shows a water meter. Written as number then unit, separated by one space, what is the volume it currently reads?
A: 4397.5 gal
